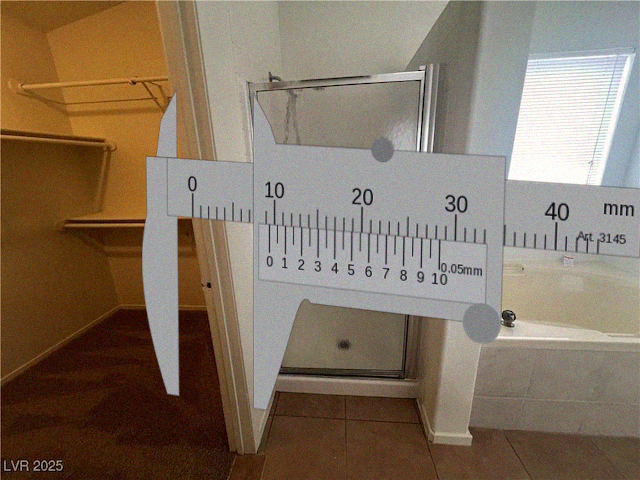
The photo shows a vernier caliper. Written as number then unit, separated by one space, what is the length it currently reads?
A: 9.4 mm
